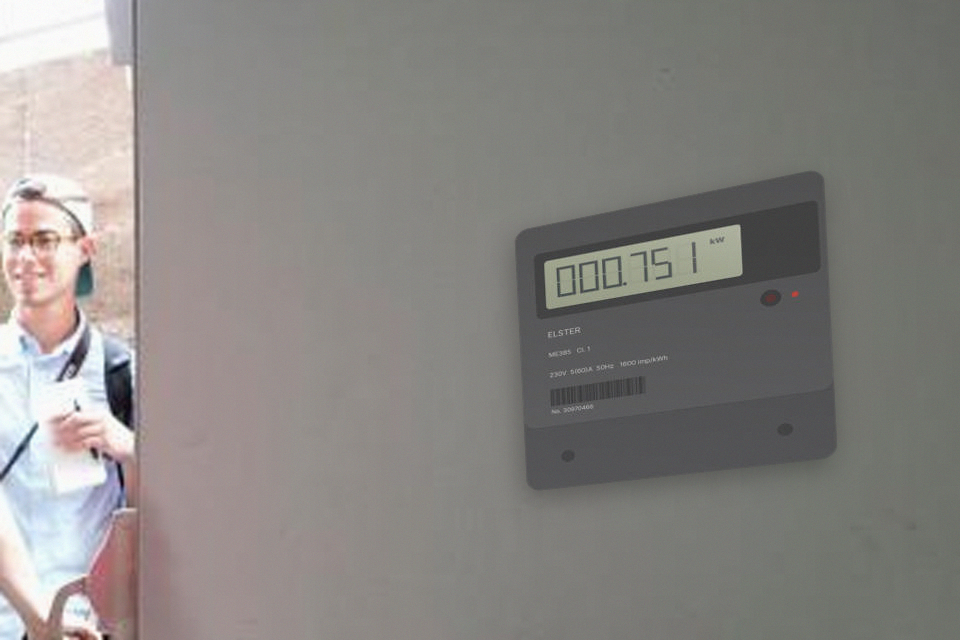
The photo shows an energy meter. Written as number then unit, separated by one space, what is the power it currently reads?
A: 0.751 kW
